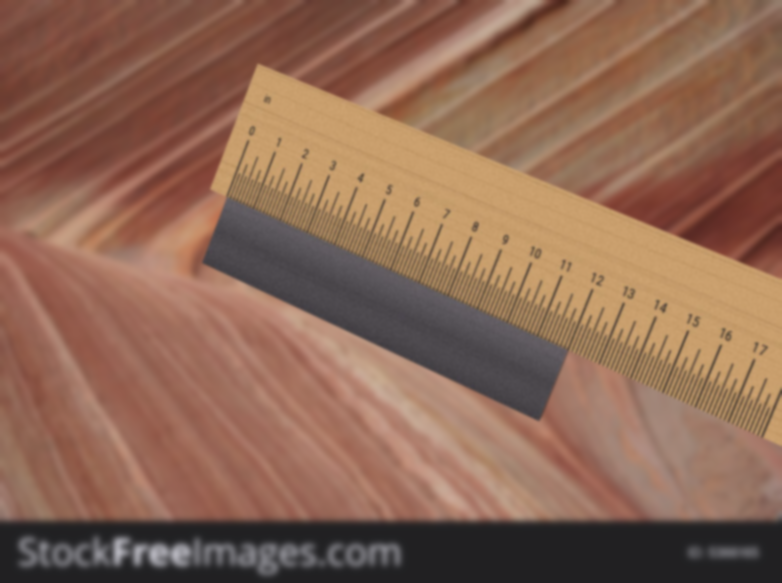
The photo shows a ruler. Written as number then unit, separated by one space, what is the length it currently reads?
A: 12 in
